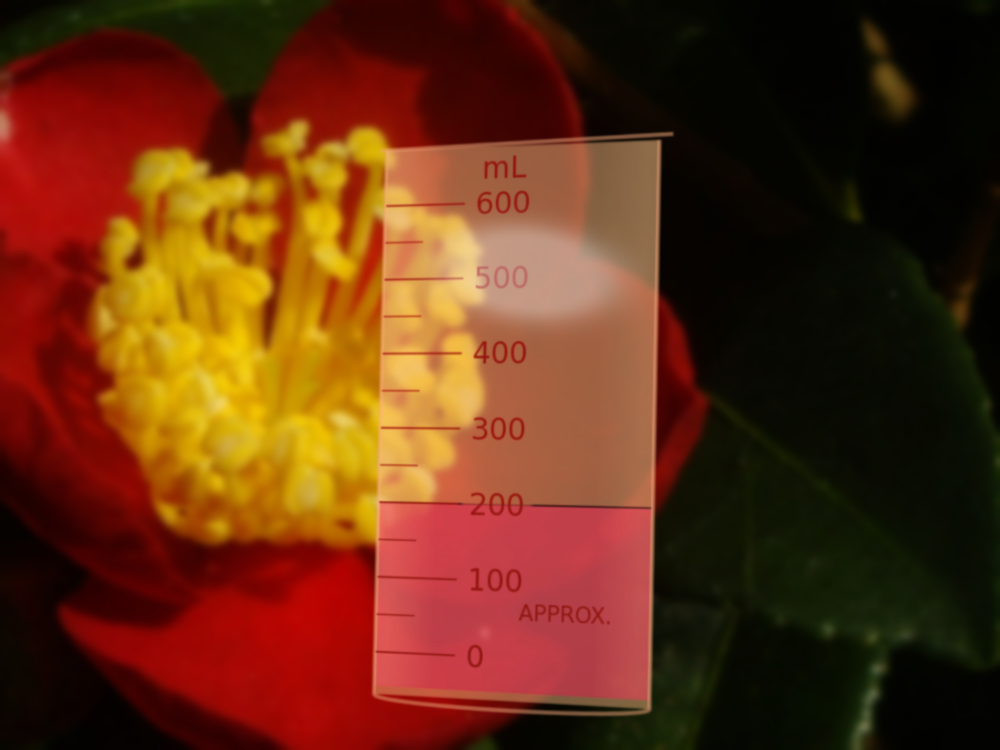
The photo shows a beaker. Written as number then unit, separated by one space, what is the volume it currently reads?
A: 200 mL
